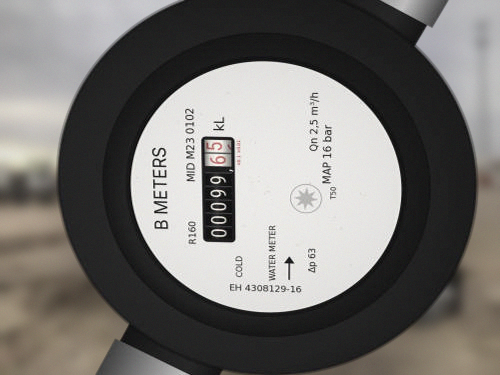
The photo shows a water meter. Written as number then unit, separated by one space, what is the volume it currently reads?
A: 99.65 kL
